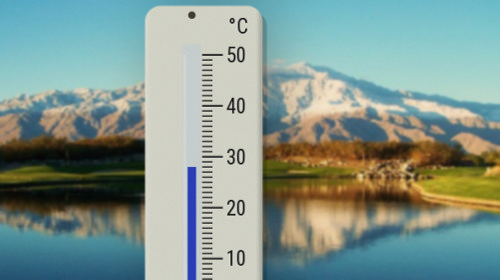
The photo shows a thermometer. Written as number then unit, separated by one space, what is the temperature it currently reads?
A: 28 °C
